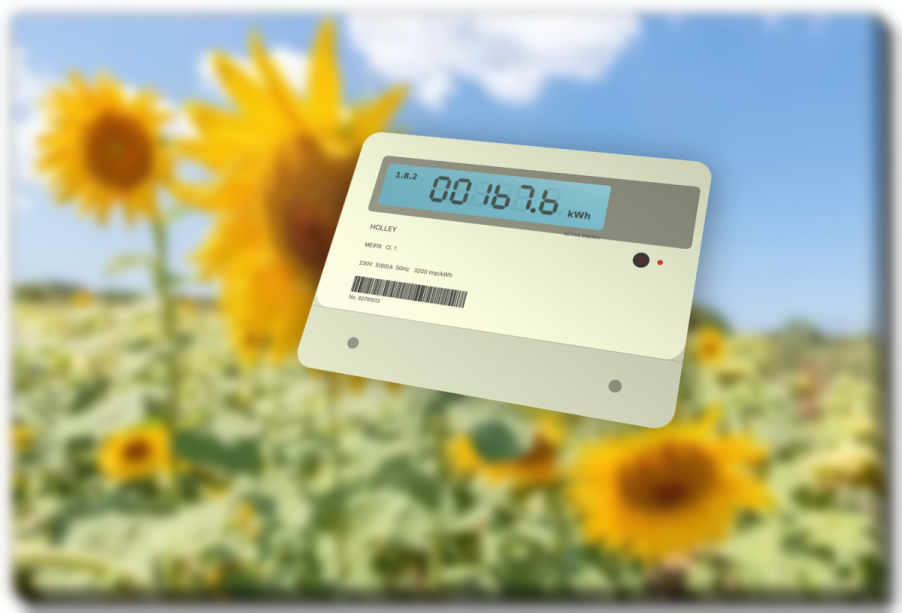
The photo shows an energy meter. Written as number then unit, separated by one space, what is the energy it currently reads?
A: 167.6 kWh
